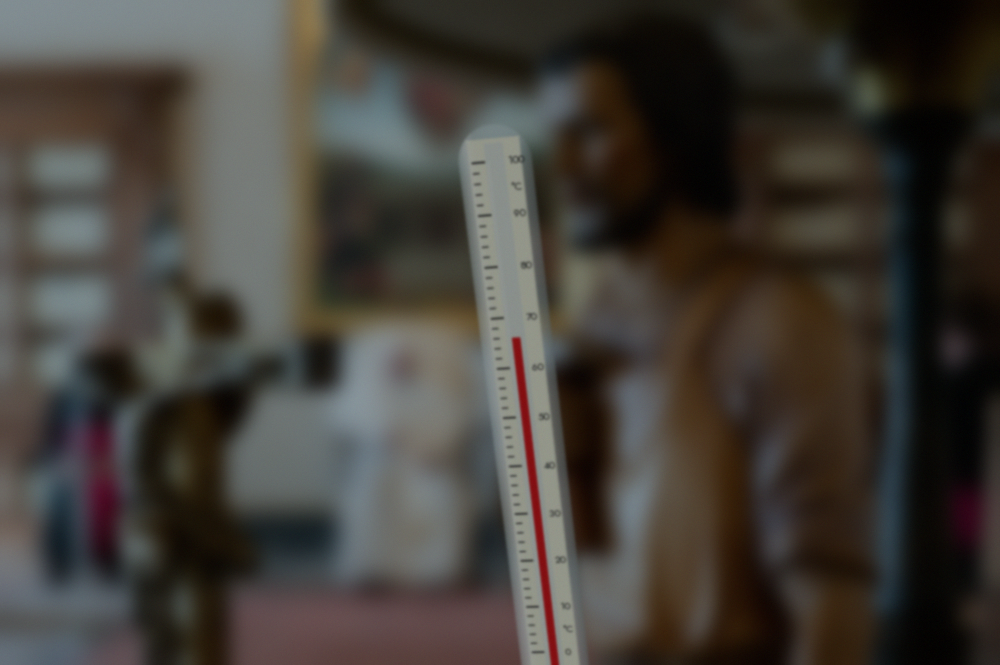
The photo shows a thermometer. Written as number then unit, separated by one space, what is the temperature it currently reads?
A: 66 °C
